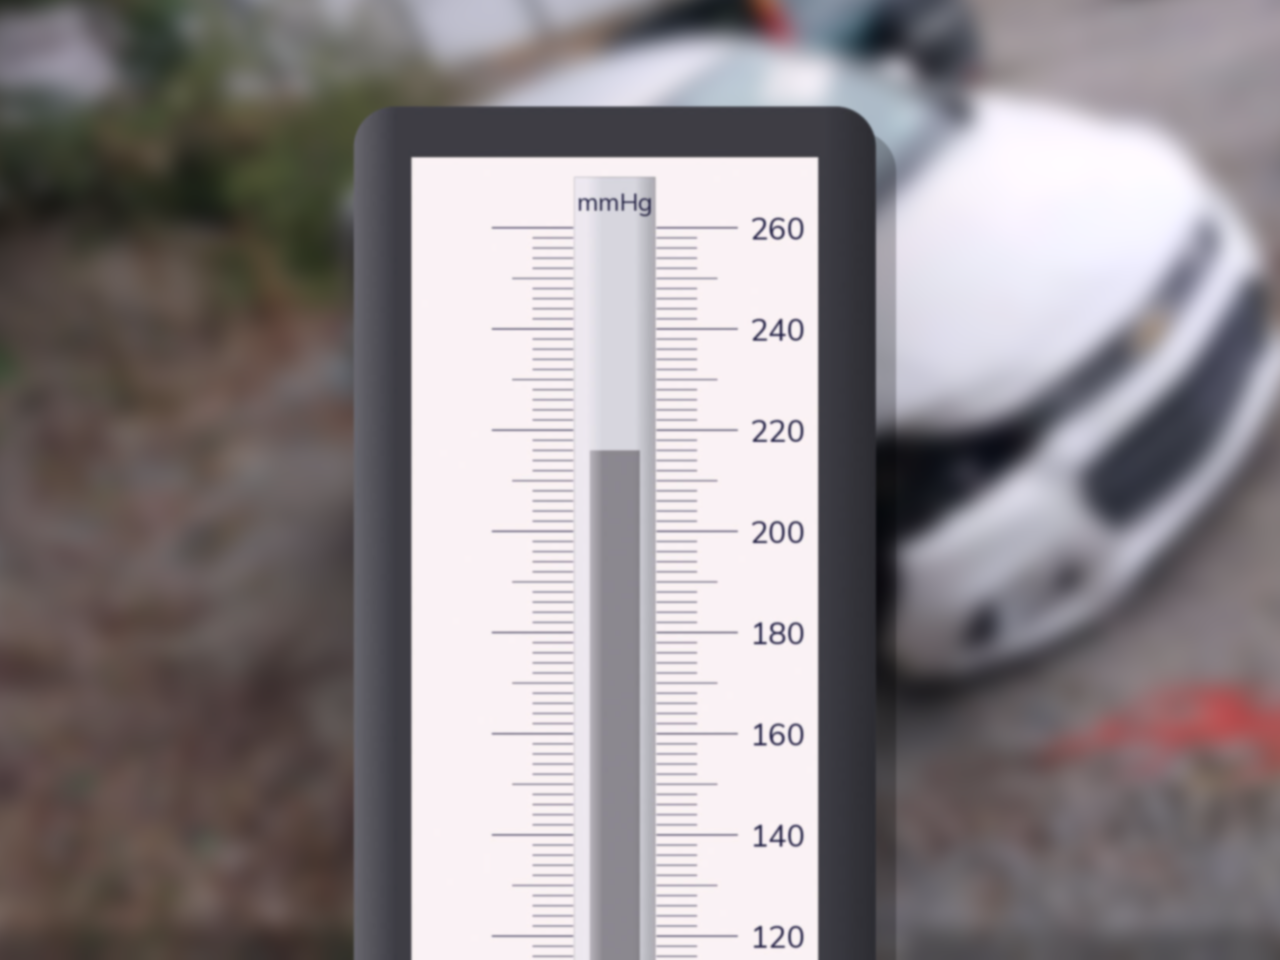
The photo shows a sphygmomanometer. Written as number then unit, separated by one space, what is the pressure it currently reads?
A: 216 mmHg
